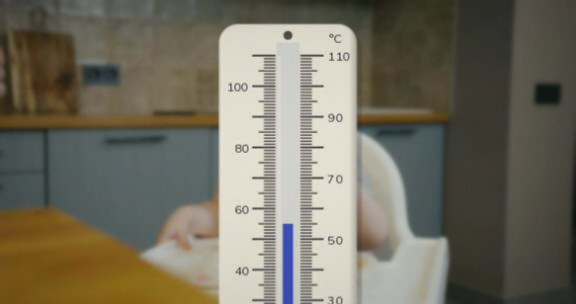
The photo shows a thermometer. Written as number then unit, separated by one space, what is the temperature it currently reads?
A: 55 °C
